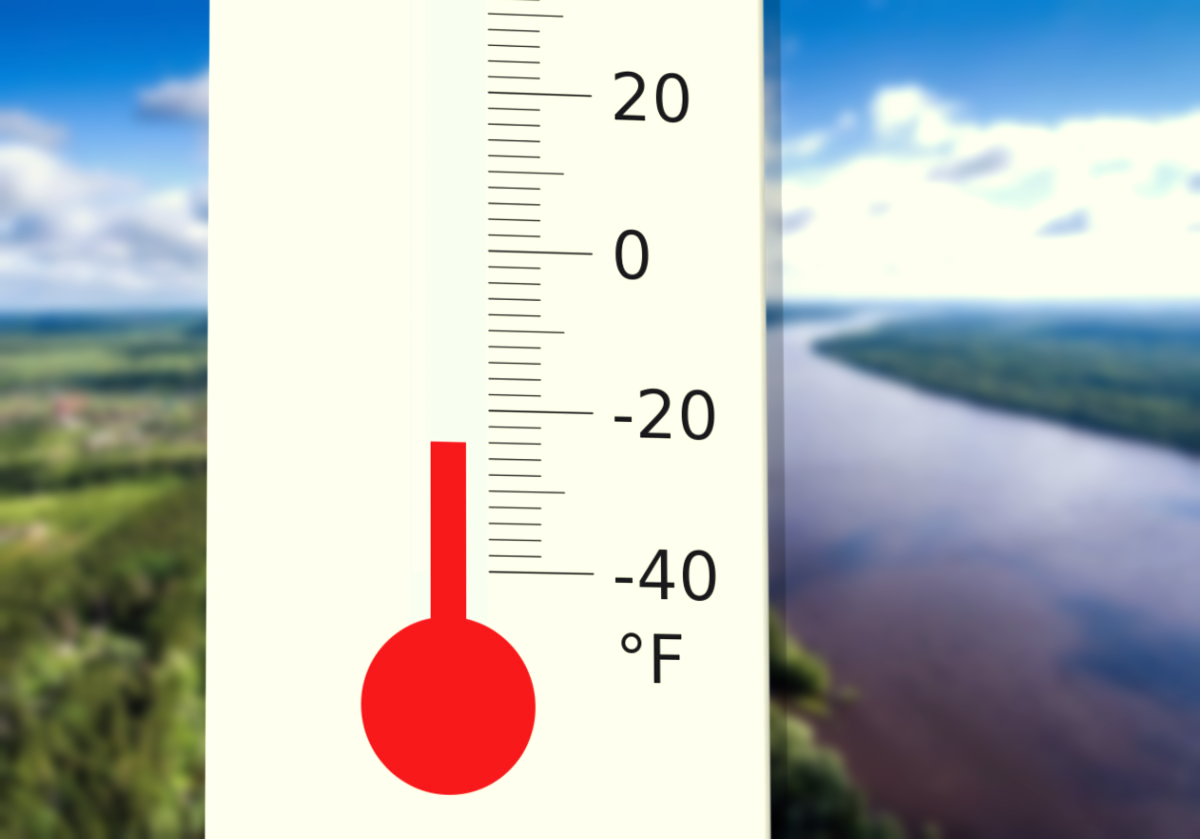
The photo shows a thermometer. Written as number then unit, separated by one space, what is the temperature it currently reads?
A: -24 °F
